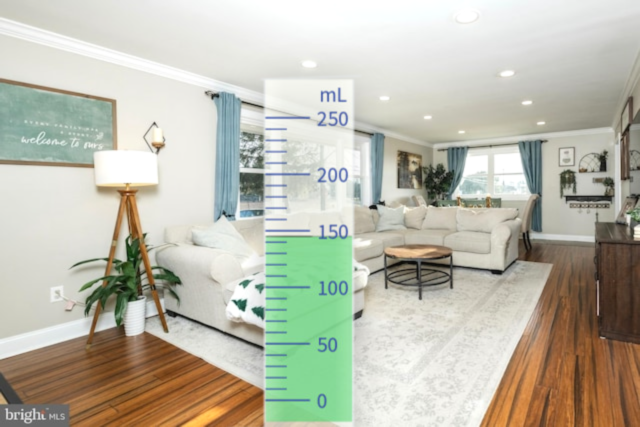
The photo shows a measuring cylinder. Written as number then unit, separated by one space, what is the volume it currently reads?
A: 145 mL
